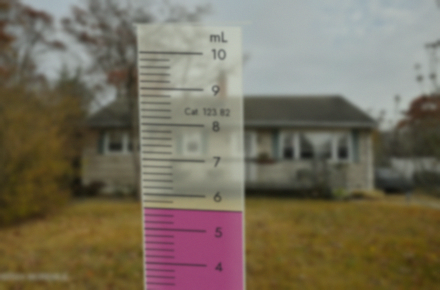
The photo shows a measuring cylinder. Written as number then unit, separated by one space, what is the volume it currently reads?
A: 5.6 mL
